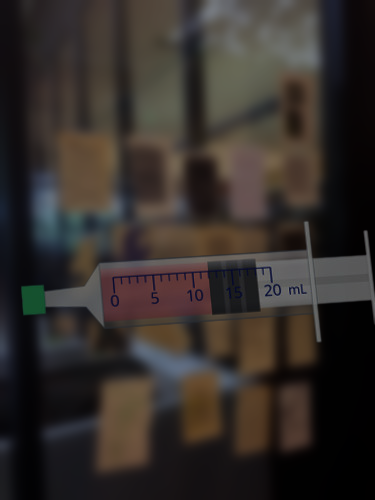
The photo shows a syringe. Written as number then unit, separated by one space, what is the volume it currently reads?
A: 12 mL
